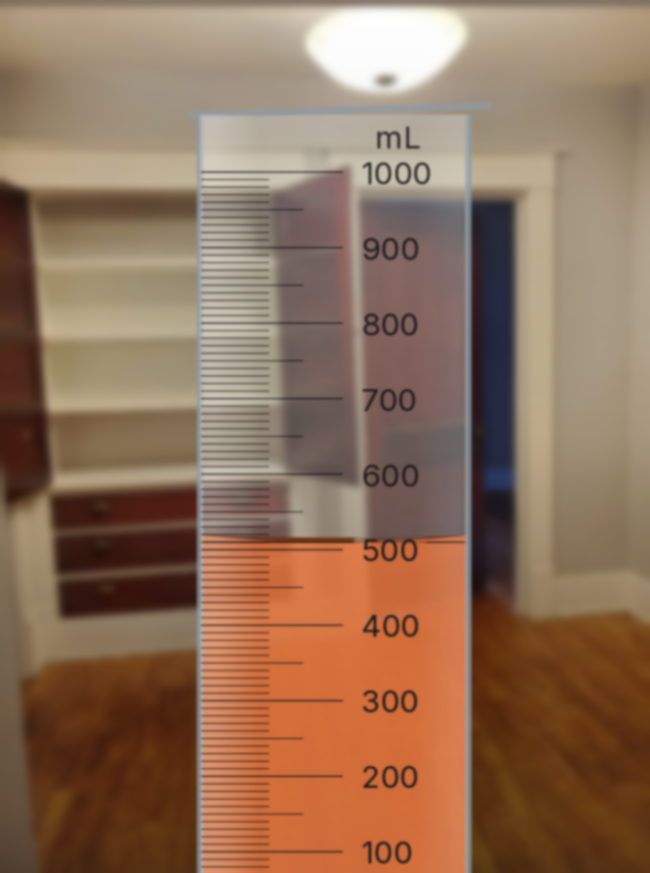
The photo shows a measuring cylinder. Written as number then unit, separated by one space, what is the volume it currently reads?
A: 510 mL
